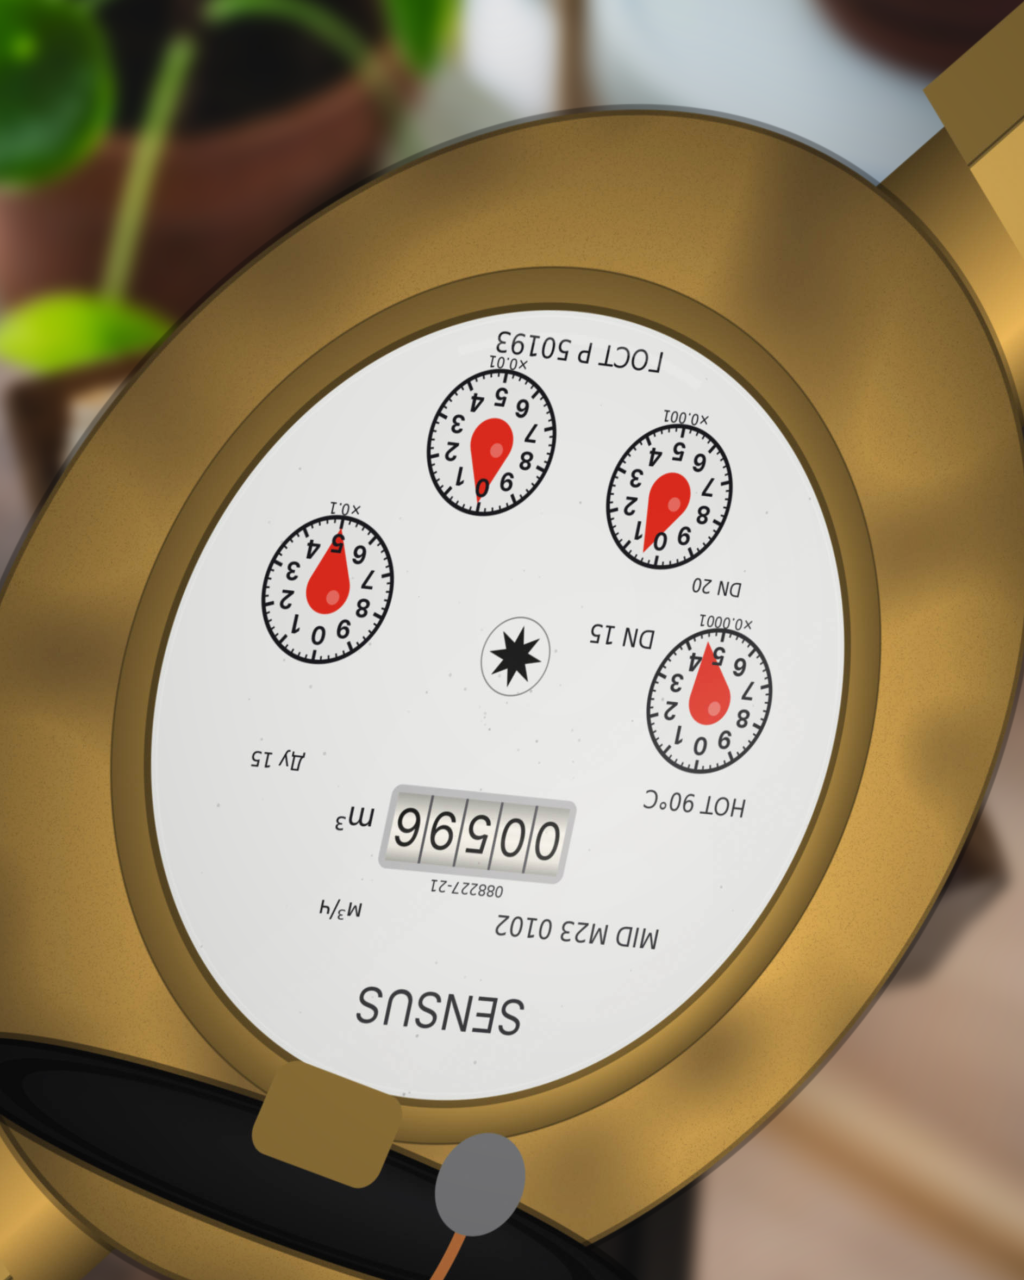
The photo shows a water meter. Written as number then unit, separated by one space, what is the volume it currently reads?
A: 596.5004 m³
